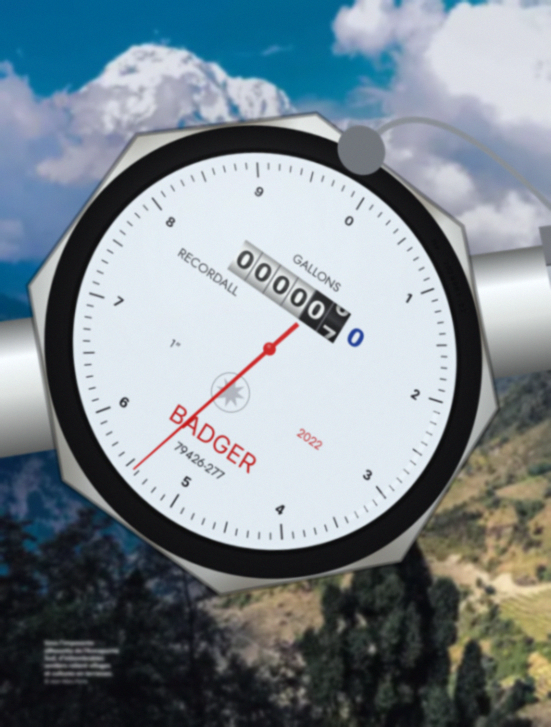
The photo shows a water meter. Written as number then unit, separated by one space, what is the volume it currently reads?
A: 65.4 gal
